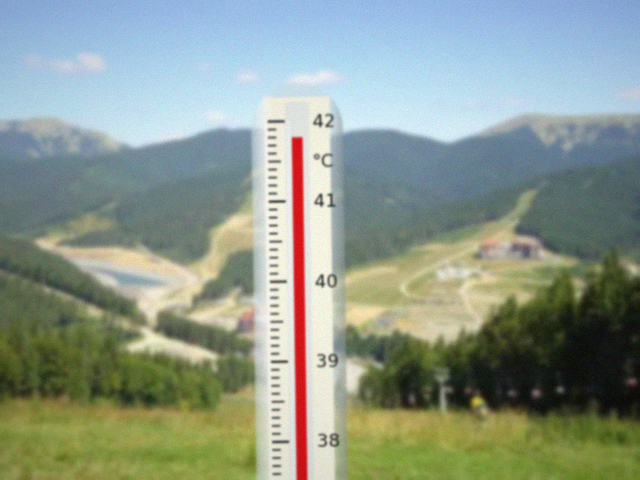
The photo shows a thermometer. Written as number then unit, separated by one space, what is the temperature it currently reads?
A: 41.8 °C
